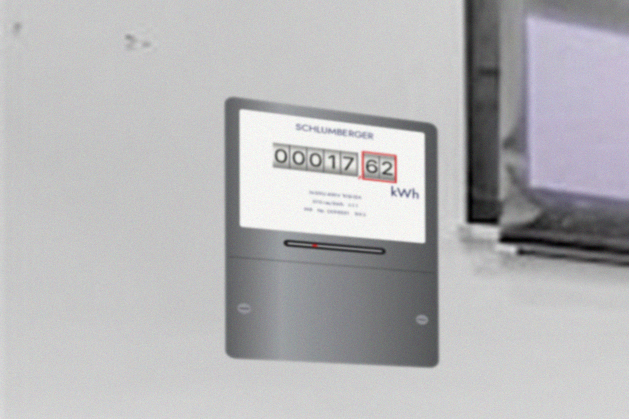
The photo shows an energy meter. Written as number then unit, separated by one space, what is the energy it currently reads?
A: 17.62 kWh
